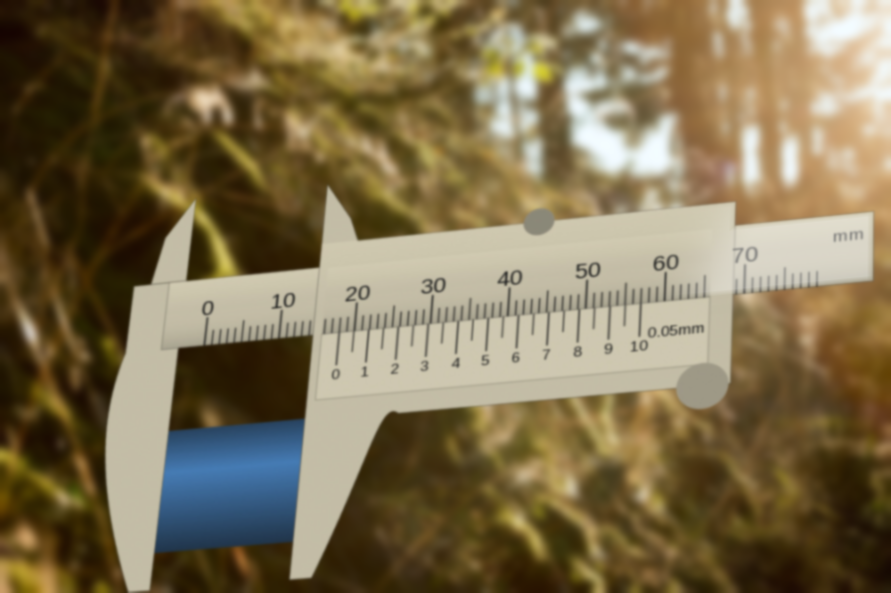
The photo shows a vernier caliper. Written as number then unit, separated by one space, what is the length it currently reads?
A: 18.0 mm
